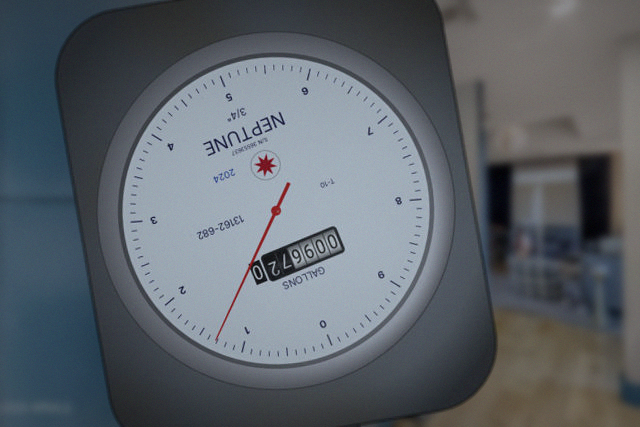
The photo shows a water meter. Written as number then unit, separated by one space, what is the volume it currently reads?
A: 96721.3 gal
